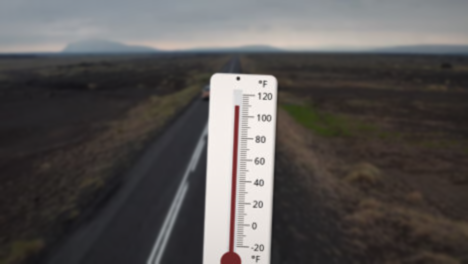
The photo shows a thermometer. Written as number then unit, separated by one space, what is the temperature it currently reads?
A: 110 °F
